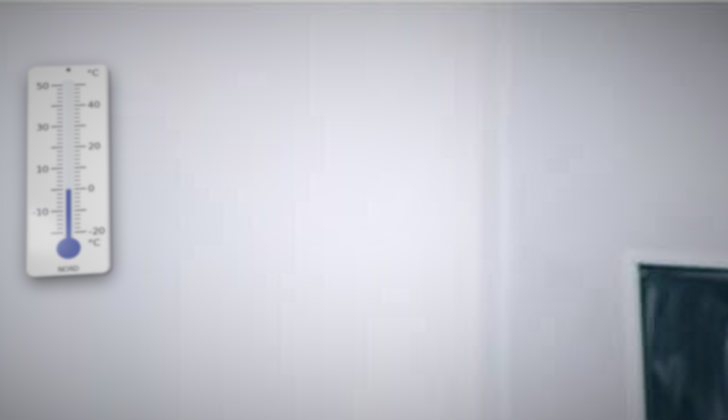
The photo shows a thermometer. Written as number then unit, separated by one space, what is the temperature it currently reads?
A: 0 °C
